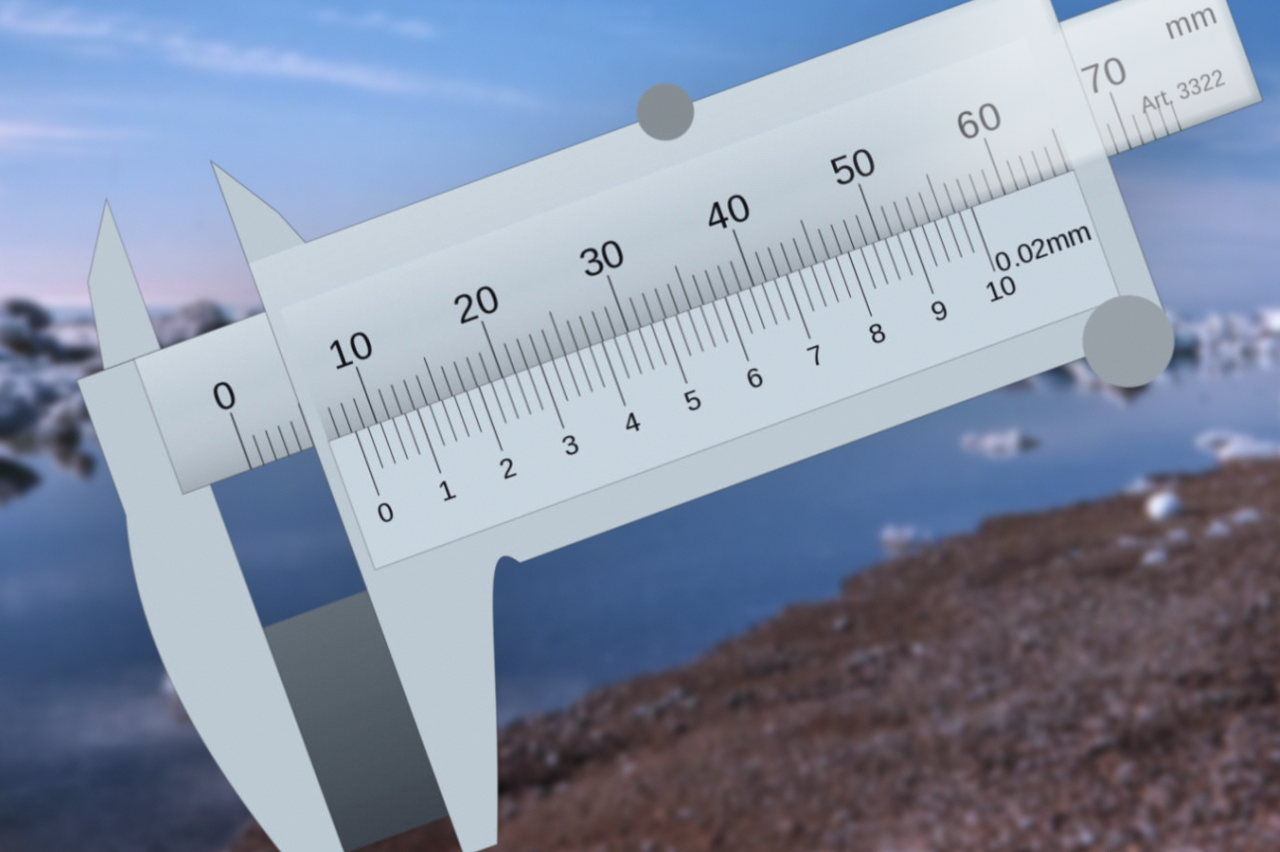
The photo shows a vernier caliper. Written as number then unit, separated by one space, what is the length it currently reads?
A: 8.3 mm
